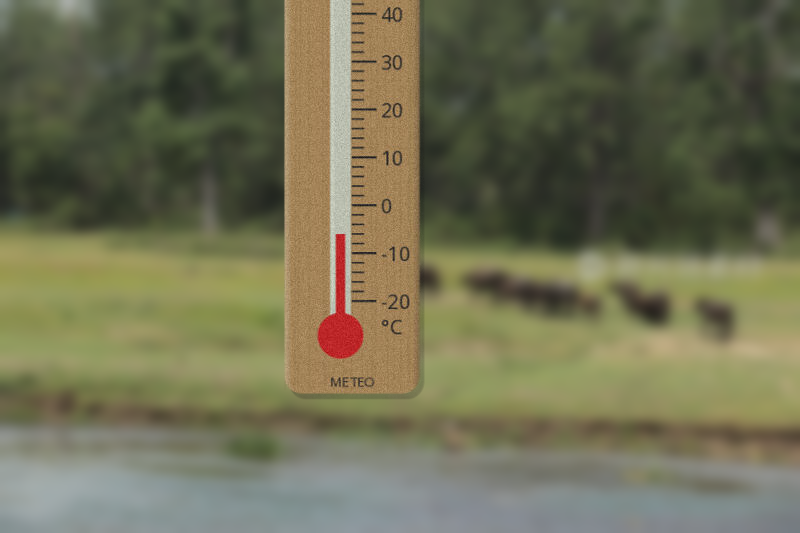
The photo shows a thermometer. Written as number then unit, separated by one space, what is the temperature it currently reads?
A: -6 °C
